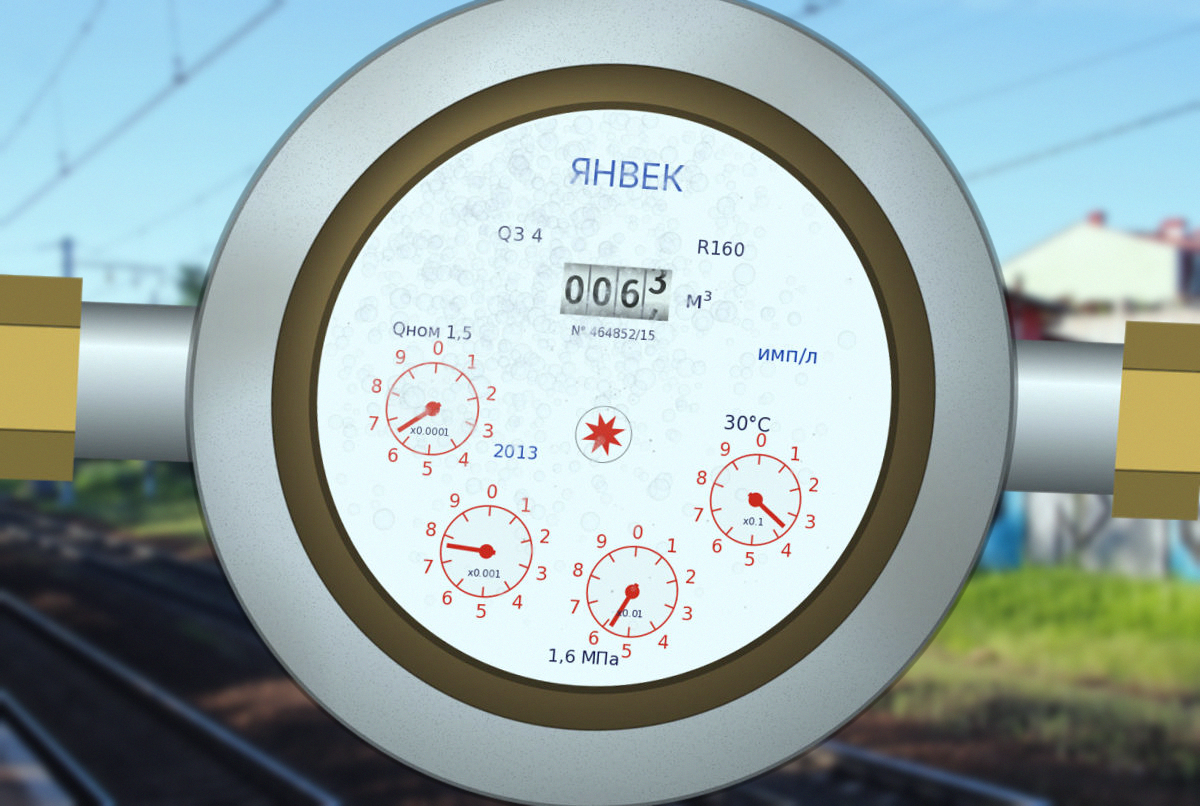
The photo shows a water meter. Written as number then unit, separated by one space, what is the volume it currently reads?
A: 63.3576 m³
